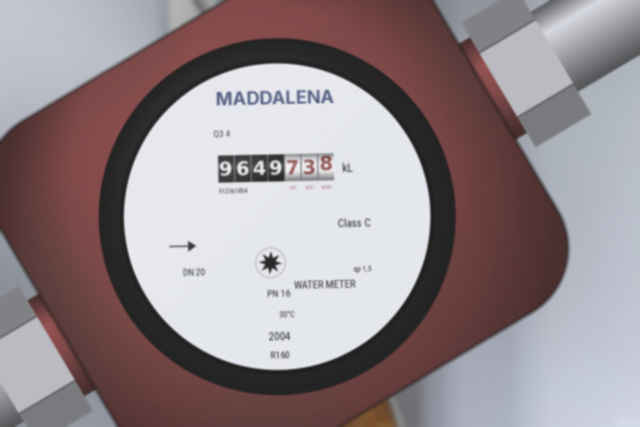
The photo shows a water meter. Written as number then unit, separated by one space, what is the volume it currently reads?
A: 9649.738 kL
